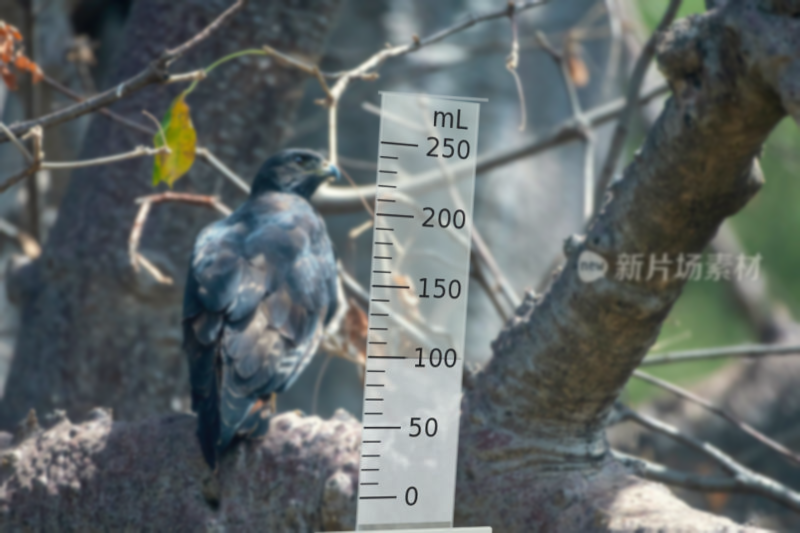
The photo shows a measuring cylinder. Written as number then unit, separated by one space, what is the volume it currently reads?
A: 100 mL
